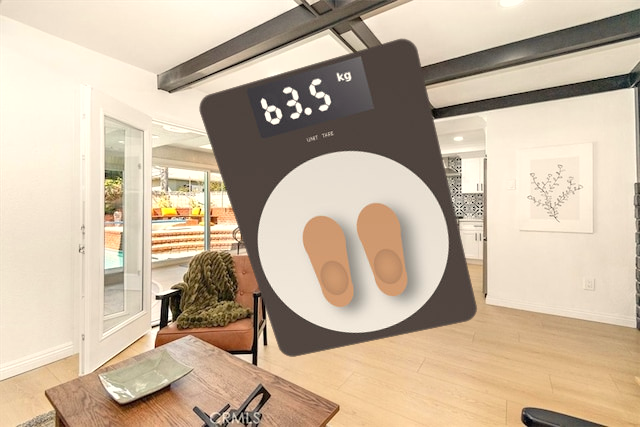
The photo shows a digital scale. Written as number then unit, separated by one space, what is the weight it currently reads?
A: 63.5 kg
